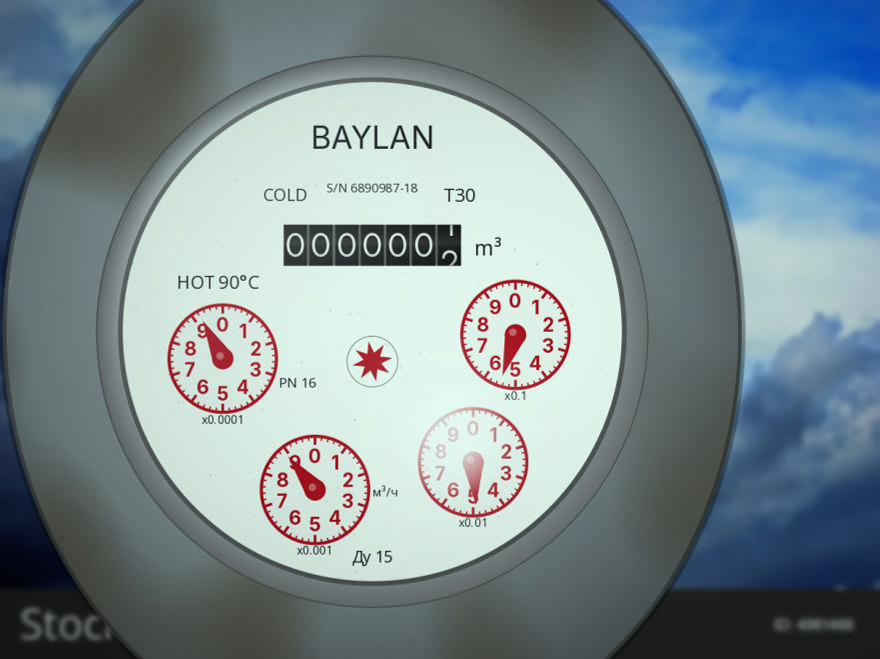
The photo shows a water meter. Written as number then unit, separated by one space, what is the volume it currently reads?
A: 1.5489 m³
